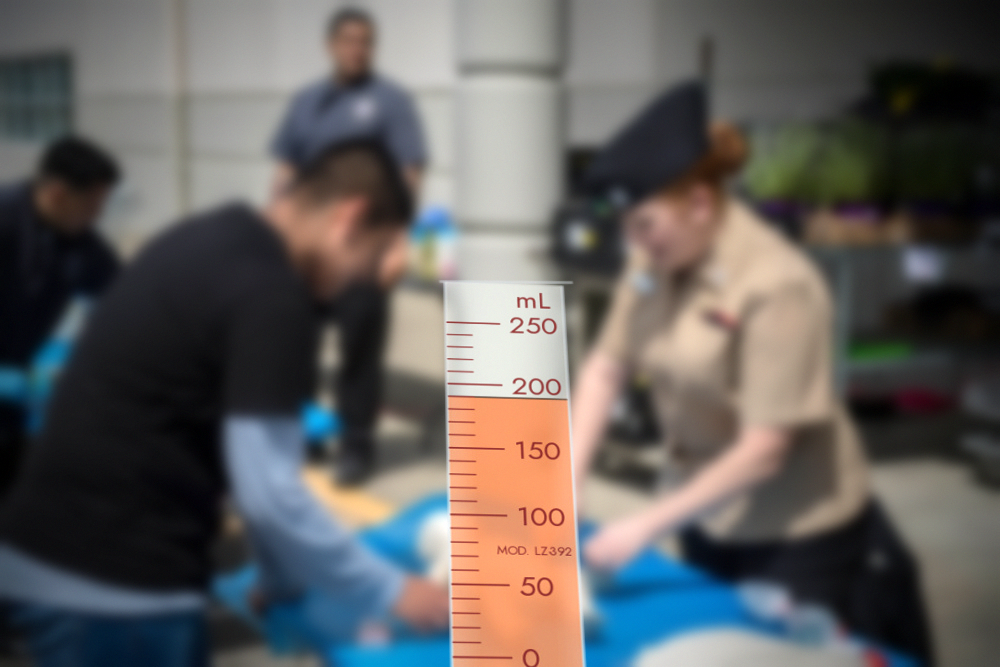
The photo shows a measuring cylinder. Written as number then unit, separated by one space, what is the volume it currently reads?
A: 190 mL
